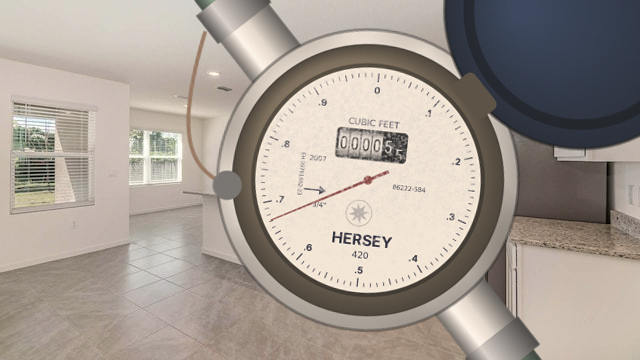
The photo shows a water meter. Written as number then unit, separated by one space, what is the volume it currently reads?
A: 54.67 ft³
